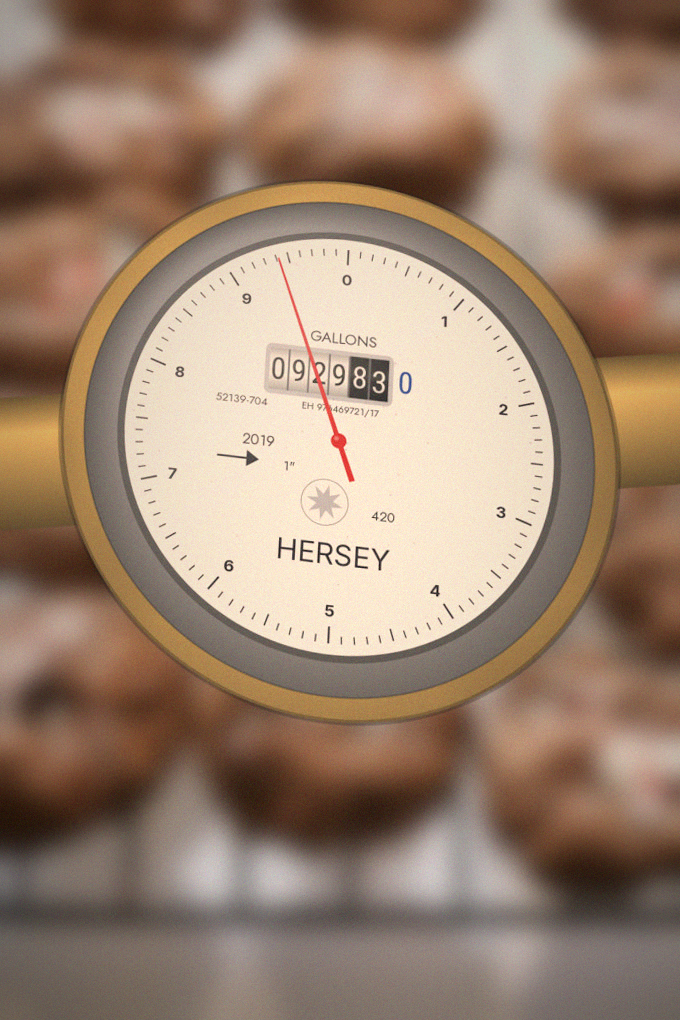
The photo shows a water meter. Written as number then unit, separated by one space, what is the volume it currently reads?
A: 929829.4 gal
